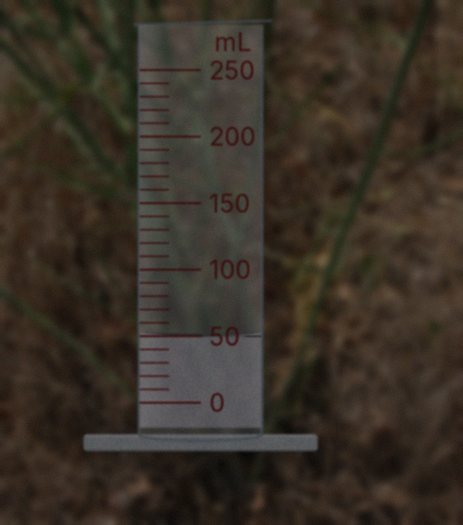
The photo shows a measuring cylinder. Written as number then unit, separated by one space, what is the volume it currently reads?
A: 50 mL
